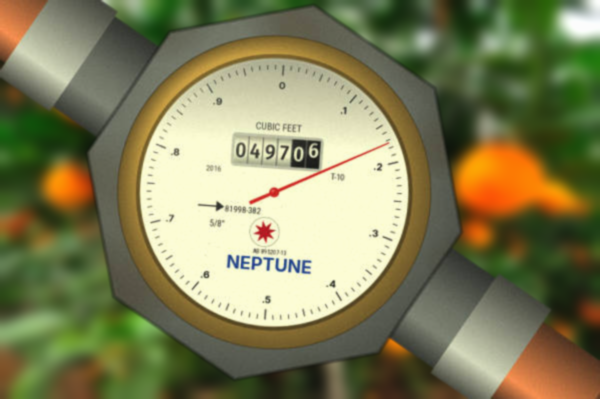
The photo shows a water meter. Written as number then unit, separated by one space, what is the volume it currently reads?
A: 49706.17 ft³
